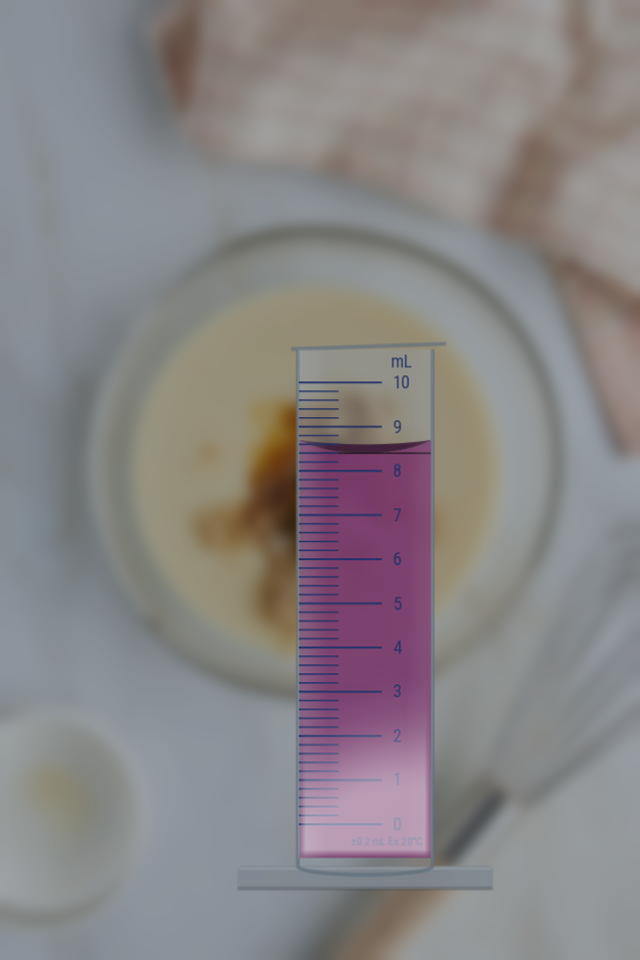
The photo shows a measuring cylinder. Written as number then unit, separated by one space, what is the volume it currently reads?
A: 8.4 mL
